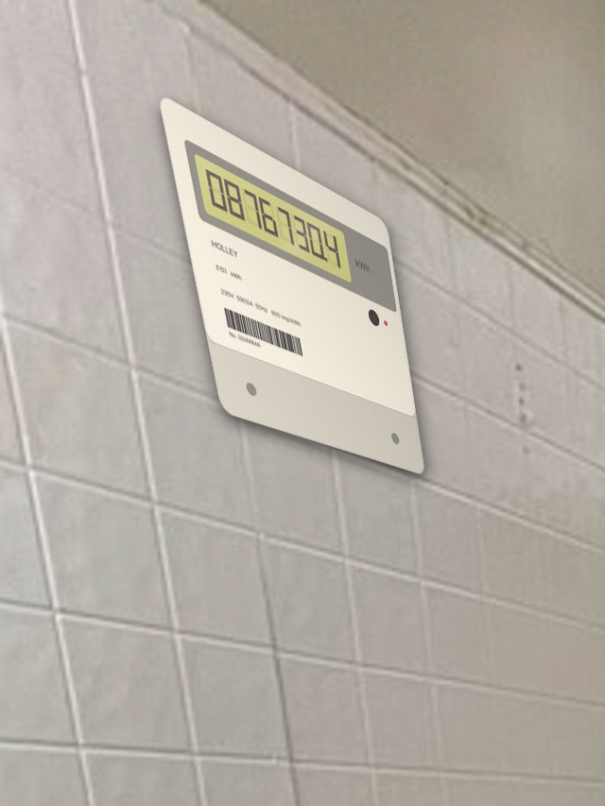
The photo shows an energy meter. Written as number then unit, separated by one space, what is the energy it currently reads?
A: 876730.4 kWh
